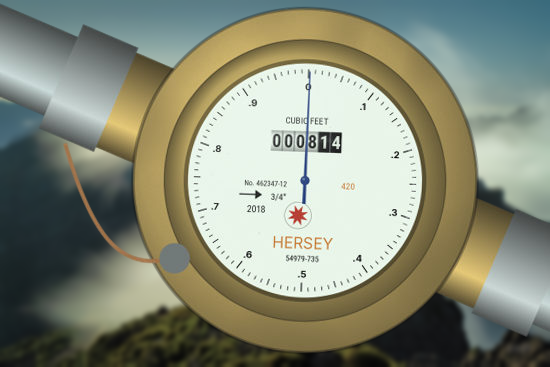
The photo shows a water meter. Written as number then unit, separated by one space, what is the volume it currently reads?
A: 814.00 ft³
